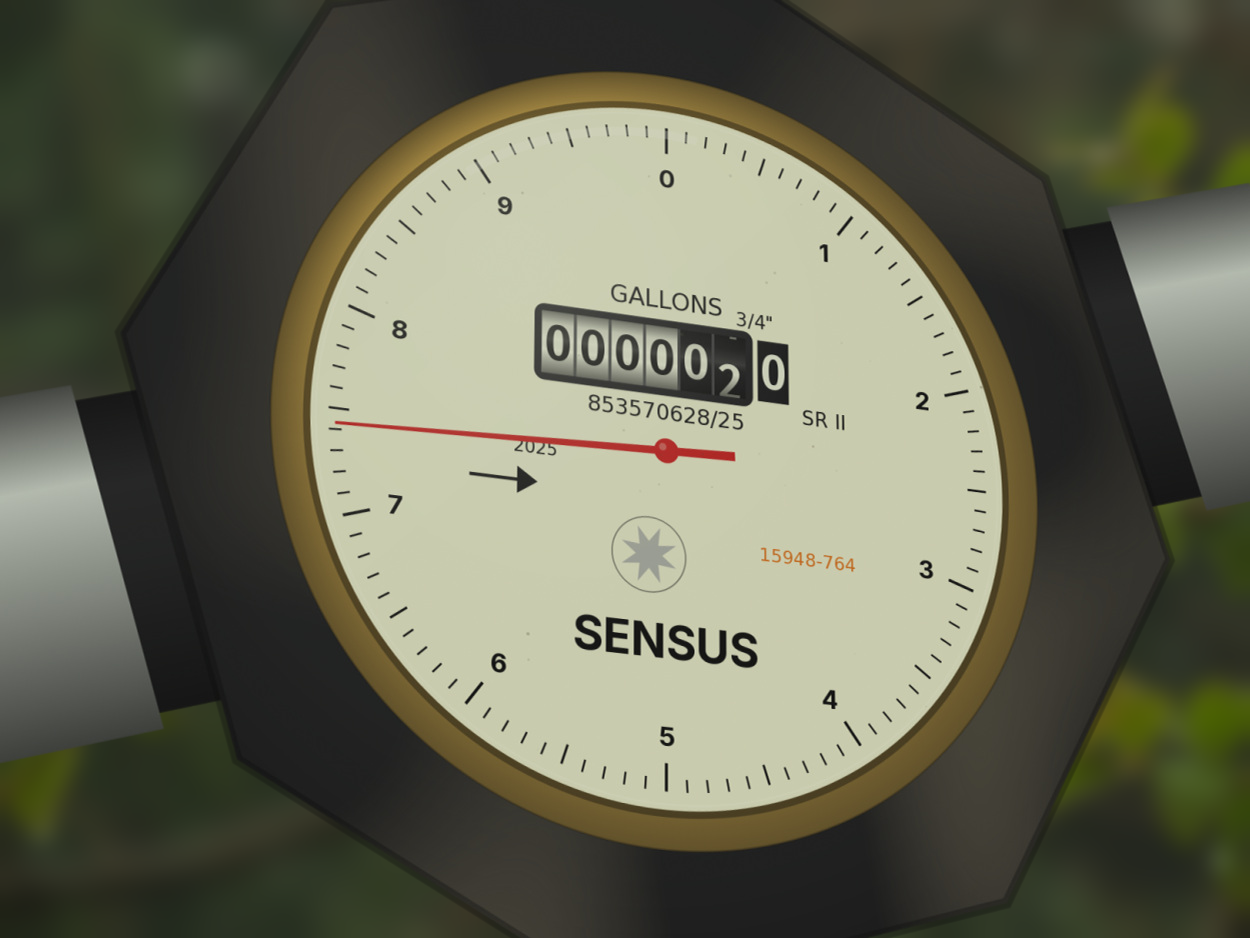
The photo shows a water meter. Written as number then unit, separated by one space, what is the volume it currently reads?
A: 17.4 gal
